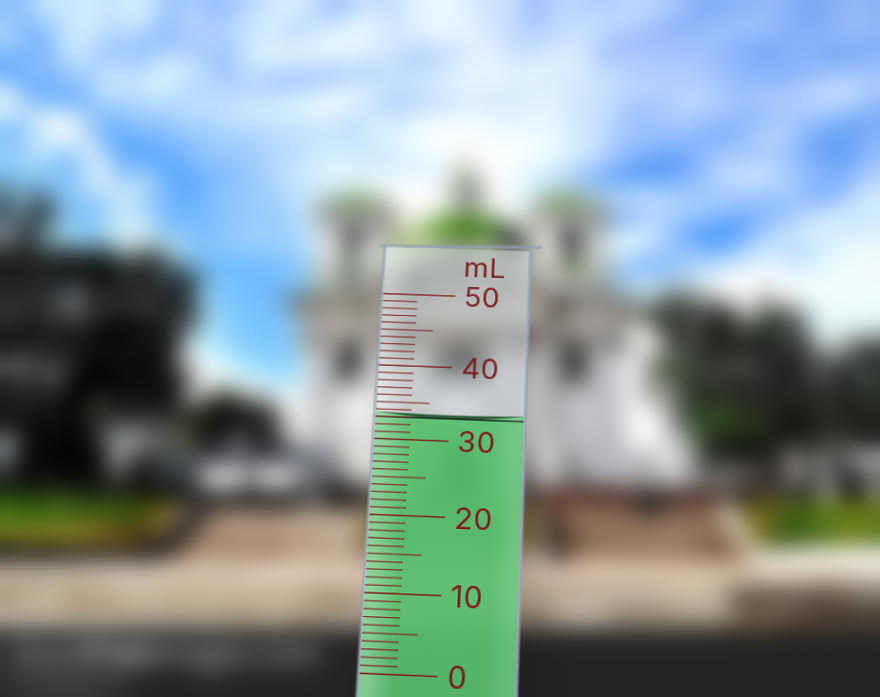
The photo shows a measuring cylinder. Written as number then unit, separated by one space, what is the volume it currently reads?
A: 33 mL
